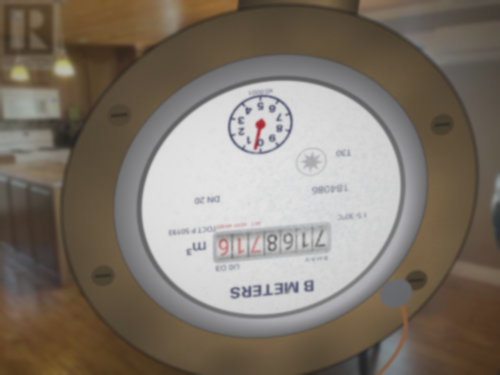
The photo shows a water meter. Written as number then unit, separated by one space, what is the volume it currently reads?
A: 7168.7160 m³
